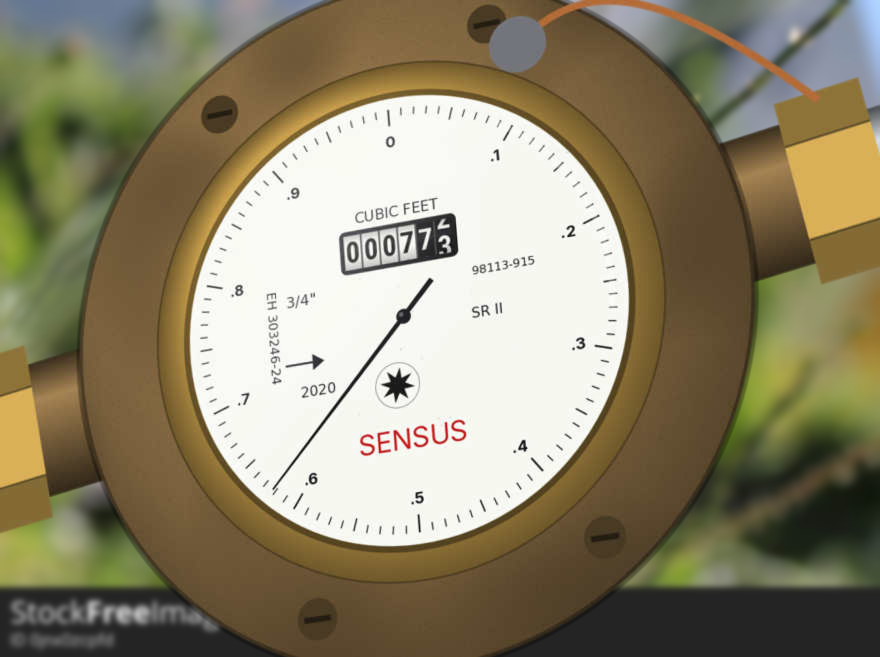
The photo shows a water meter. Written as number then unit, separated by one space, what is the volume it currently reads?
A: 772.62 ft³
